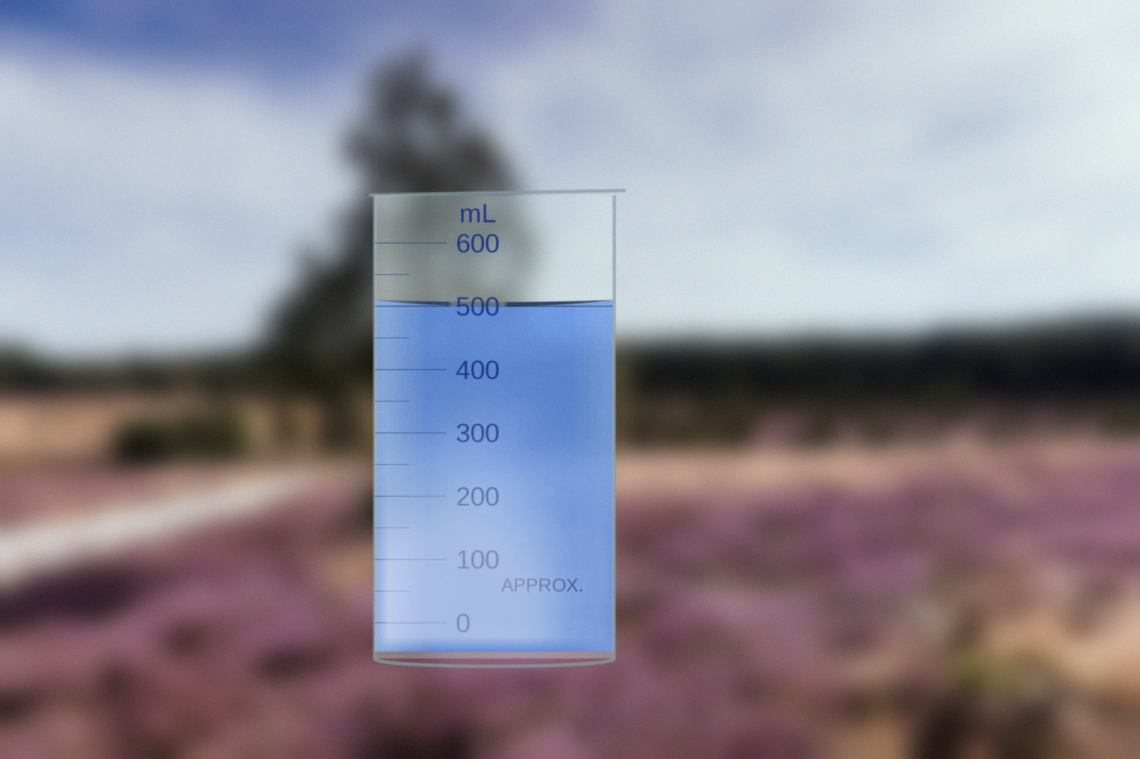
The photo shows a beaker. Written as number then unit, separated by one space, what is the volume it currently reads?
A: 500 mL
